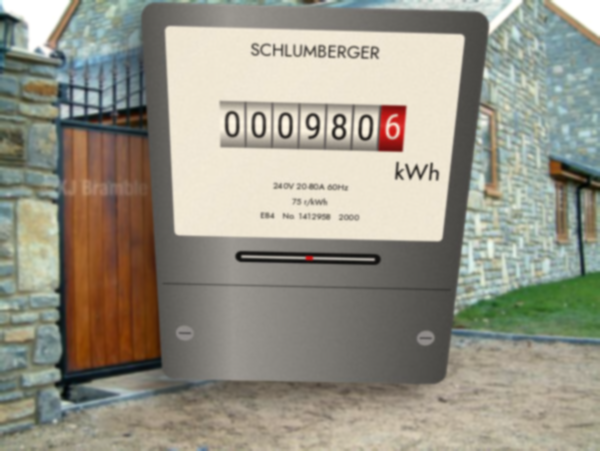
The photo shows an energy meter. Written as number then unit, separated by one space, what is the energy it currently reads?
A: 980.6 kWh
